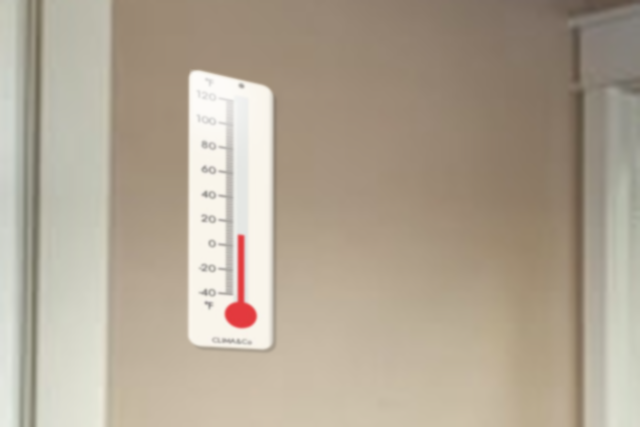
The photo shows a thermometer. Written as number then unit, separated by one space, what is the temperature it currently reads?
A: 10 °F
